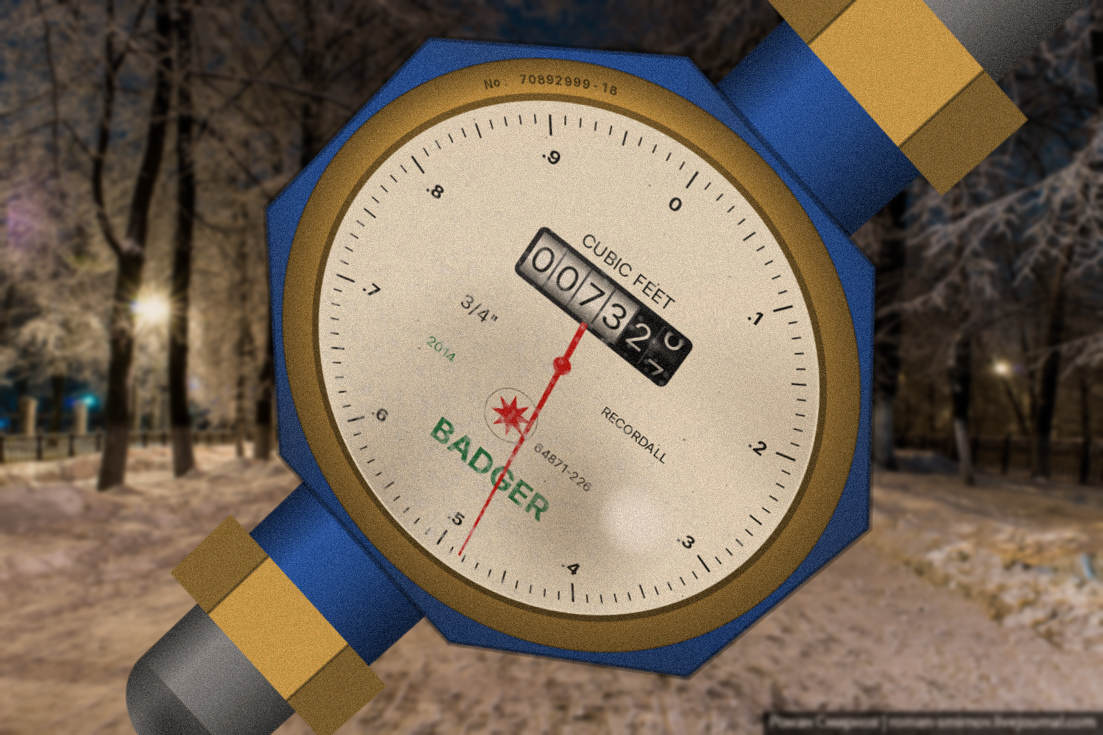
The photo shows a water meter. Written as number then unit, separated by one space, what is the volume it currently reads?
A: 7326.48 ft³
